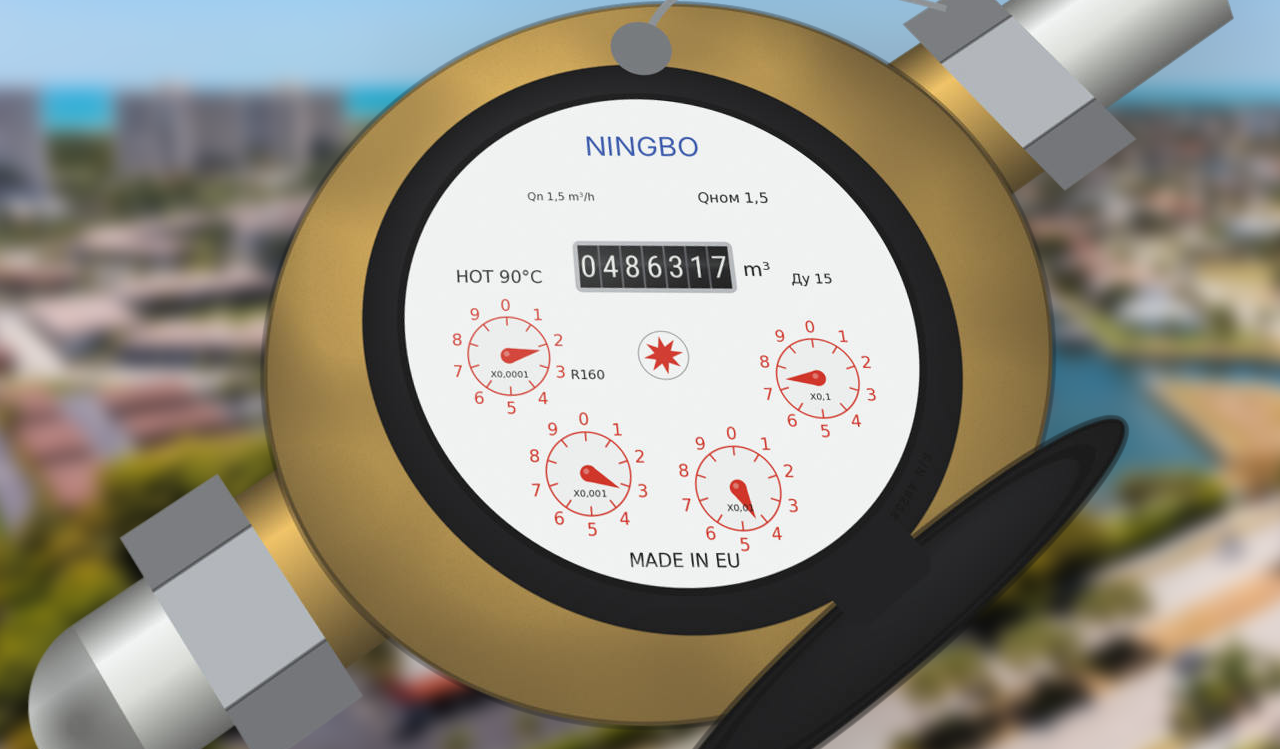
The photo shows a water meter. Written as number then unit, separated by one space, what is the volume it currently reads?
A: 486317.7432 m³
